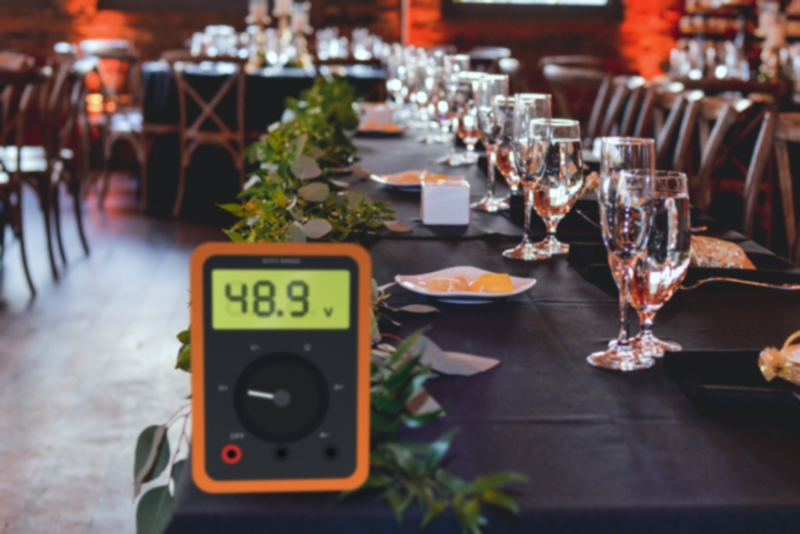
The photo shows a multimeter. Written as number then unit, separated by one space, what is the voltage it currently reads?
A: 48.9 V
